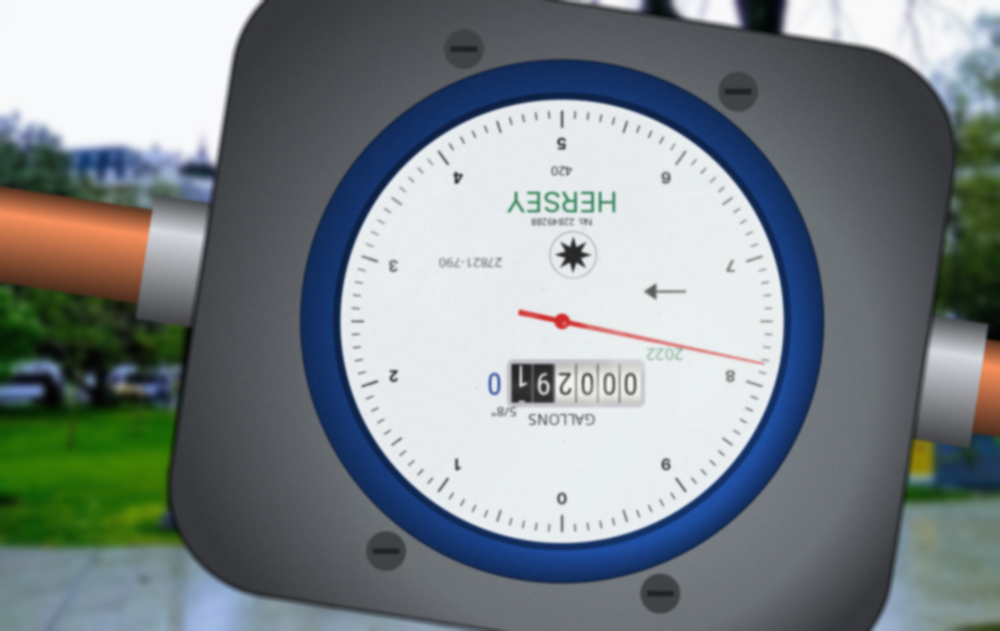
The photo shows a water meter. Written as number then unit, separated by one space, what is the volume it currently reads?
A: 2907.8 gal
